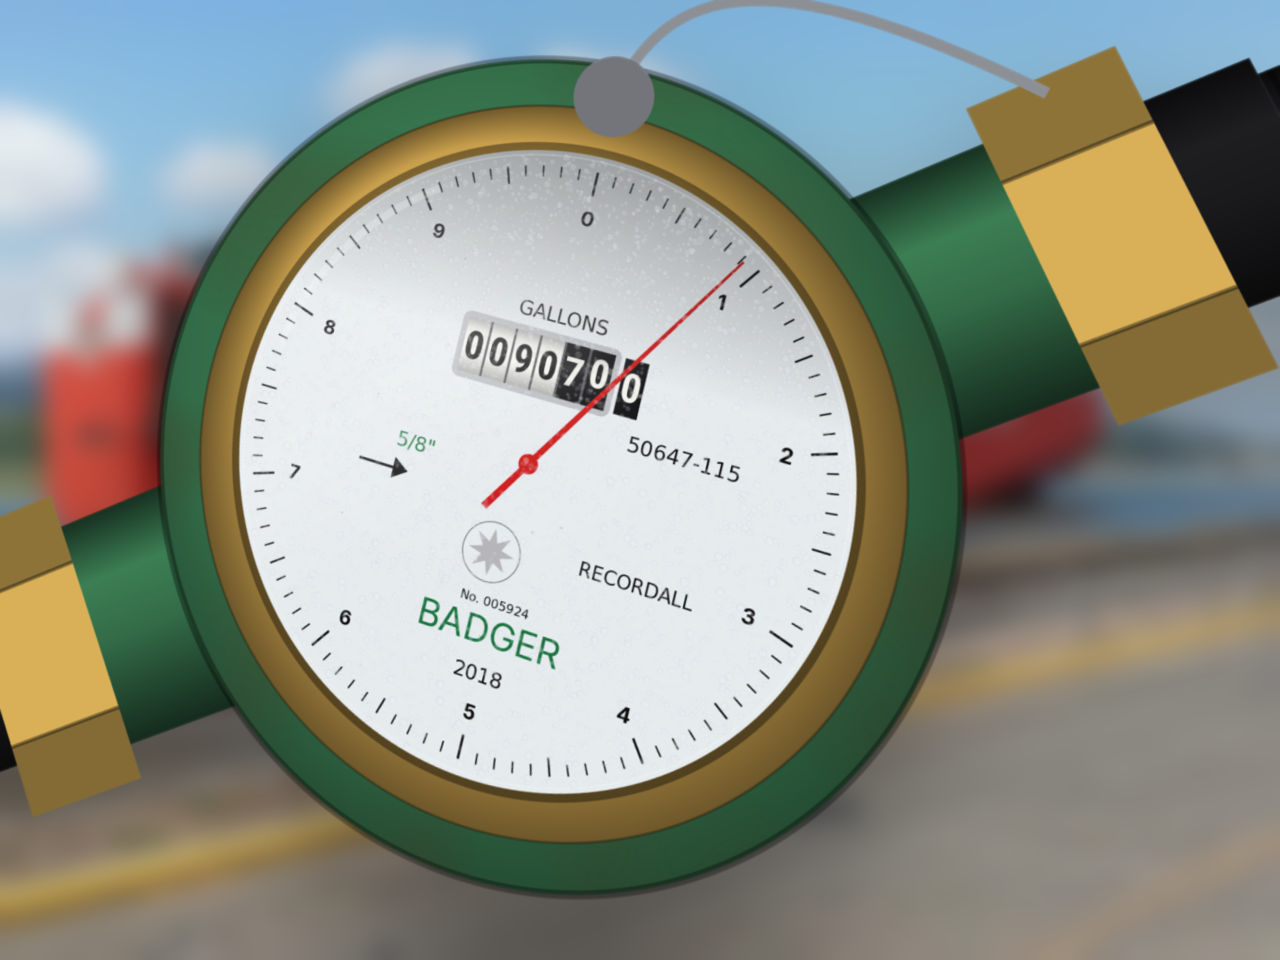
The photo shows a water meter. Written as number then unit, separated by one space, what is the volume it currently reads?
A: 90700.9 gal
